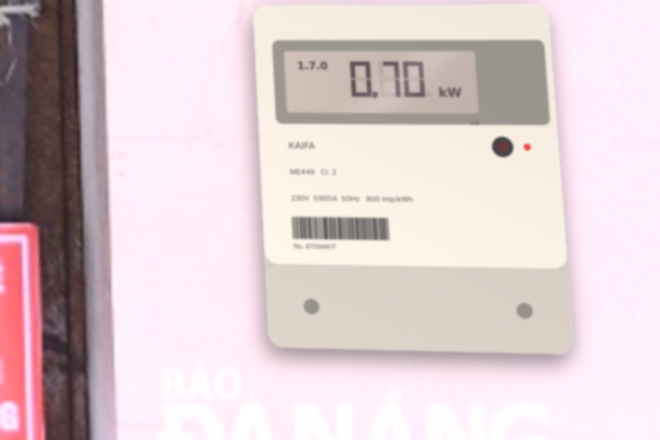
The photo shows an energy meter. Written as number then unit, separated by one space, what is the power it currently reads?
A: 0.70 kW
